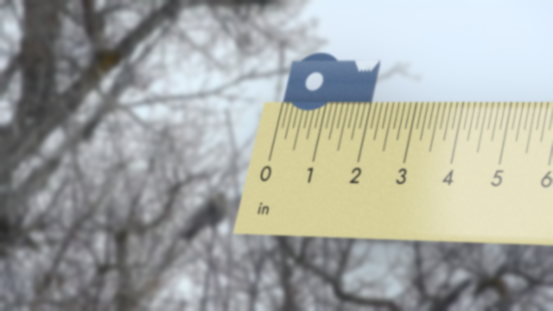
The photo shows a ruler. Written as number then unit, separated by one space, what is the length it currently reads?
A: 2 in
